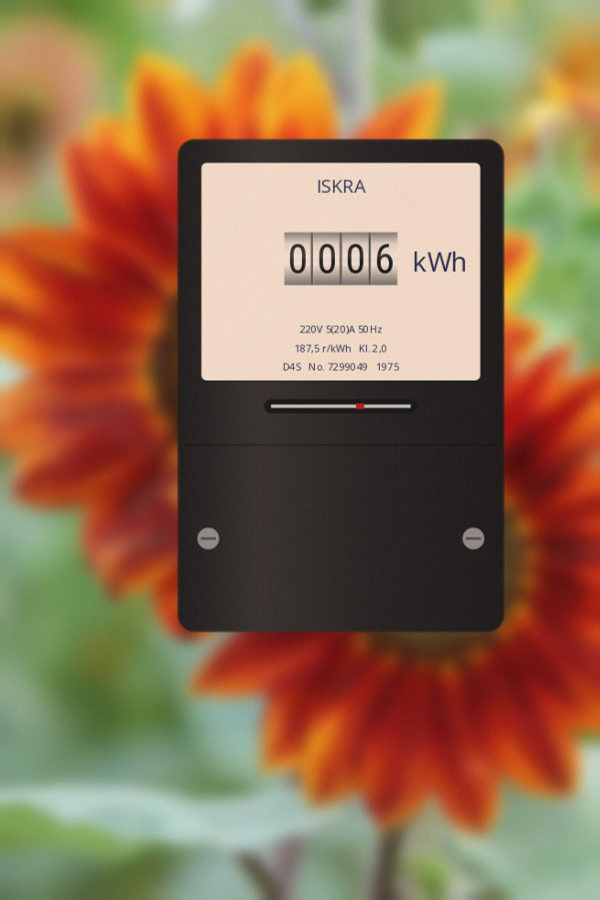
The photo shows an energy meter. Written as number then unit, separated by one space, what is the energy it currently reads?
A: 6 kWh
